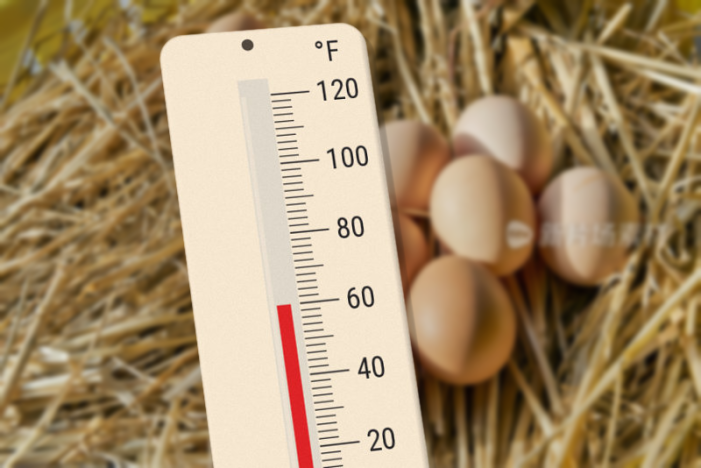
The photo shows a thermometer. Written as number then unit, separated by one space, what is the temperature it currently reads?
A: 60 °F
